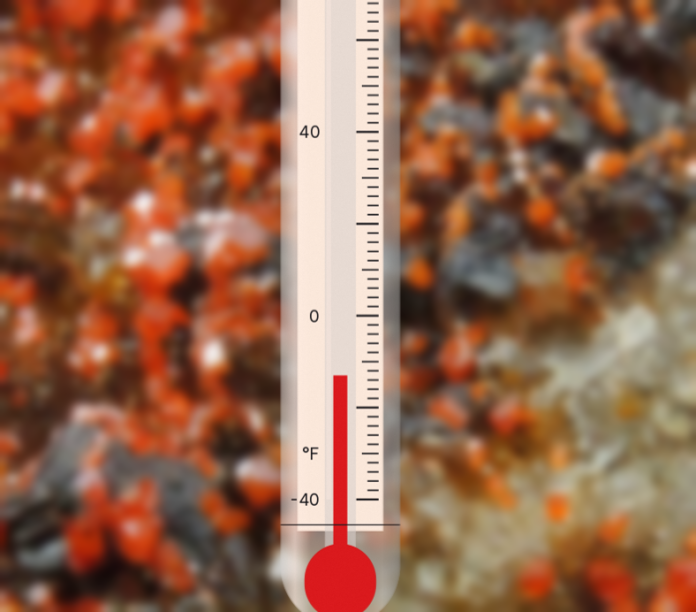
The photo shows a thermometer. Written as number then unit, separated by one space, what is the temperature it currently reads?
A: -13 °F
